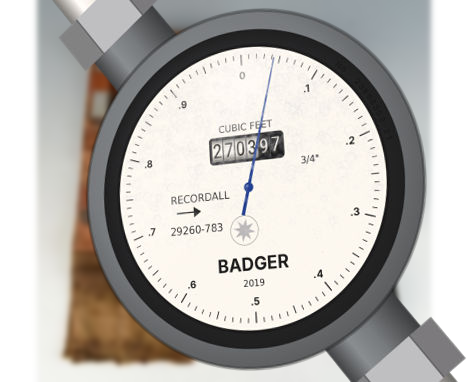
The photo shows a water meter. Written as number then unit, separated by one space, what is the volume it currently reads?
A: 270397.04 ft³
